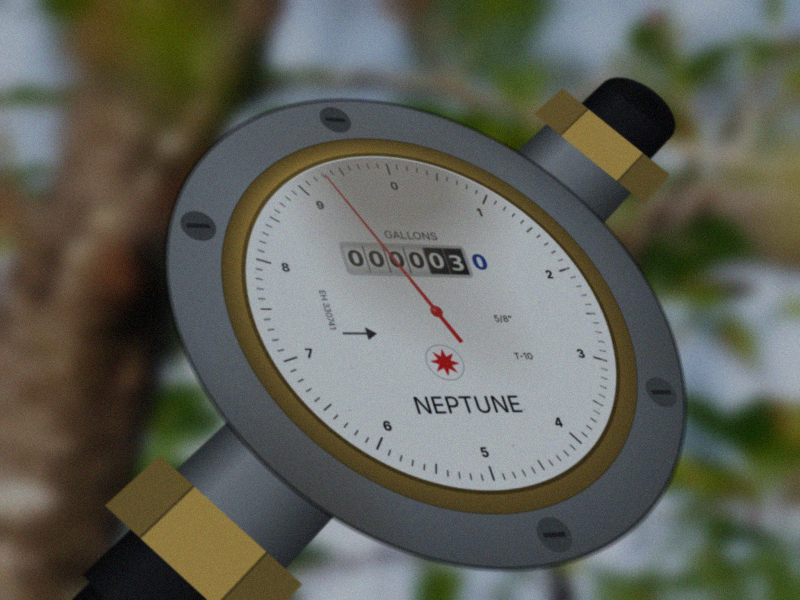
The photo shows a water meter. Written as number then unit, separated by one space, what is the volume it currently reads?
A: 29.3 gal
